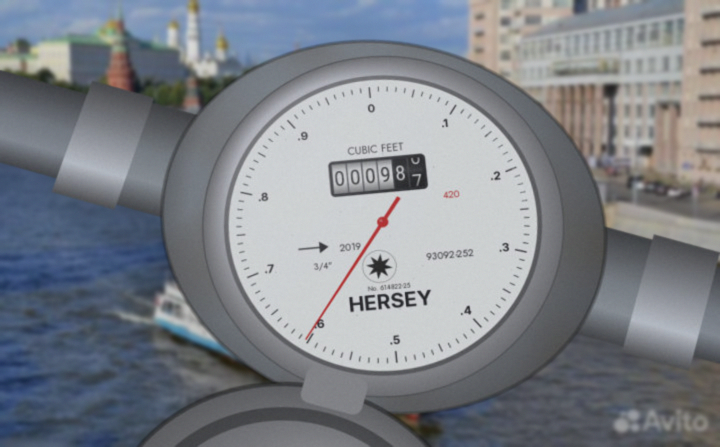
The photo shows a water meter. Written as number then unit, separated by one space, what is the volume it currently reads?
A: 986.60 ft³
